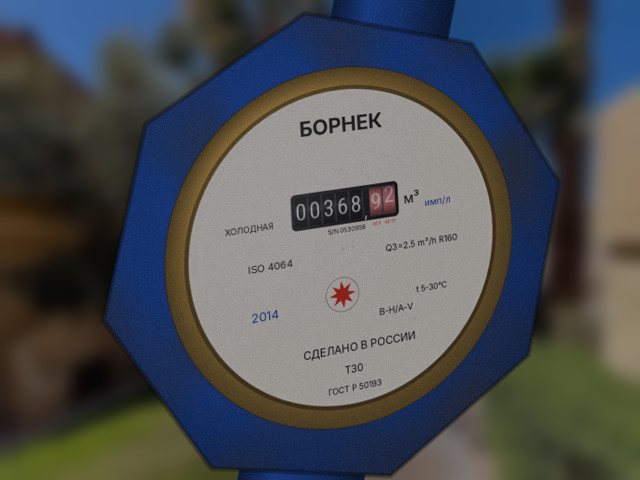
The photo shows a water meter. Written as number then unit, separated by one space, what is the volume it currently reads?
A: 368.92 m³
